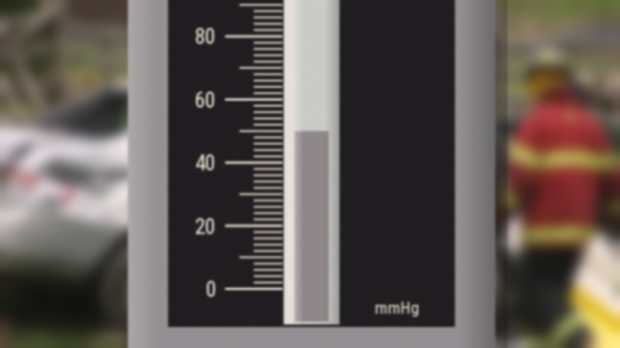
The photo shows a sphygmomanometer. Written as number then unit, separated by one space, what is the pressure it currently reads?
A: 50 mmHg
